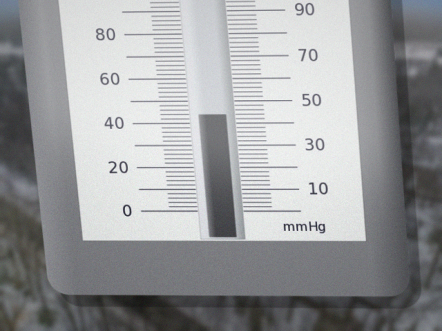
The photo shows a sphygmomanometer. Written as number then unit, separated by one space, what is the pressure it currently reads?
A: 44 mmHg
